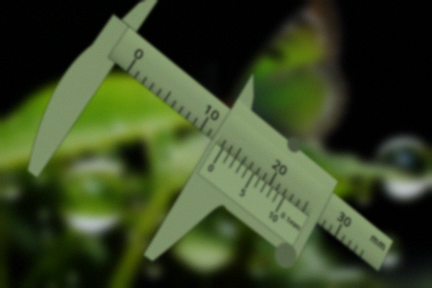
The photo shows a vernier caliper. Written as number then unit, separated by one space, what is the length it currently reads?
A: 13.2 mm
